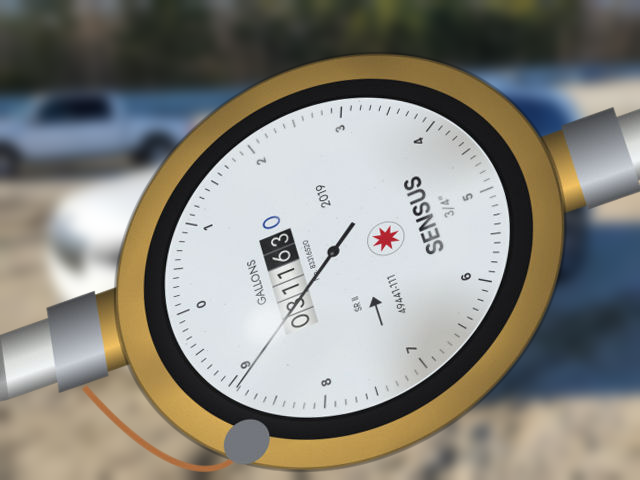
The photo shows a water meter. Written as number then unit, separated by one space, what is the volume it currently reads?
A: 311628.9 gal
